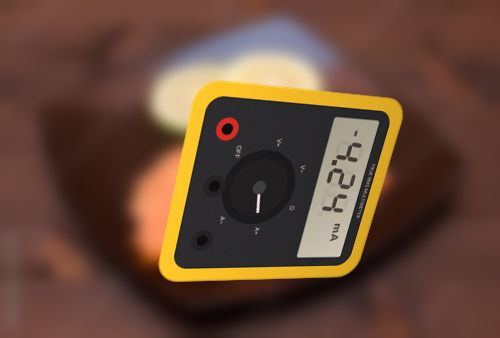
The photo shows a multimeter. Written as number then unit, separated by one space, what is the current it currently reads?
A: -4.24 mA
